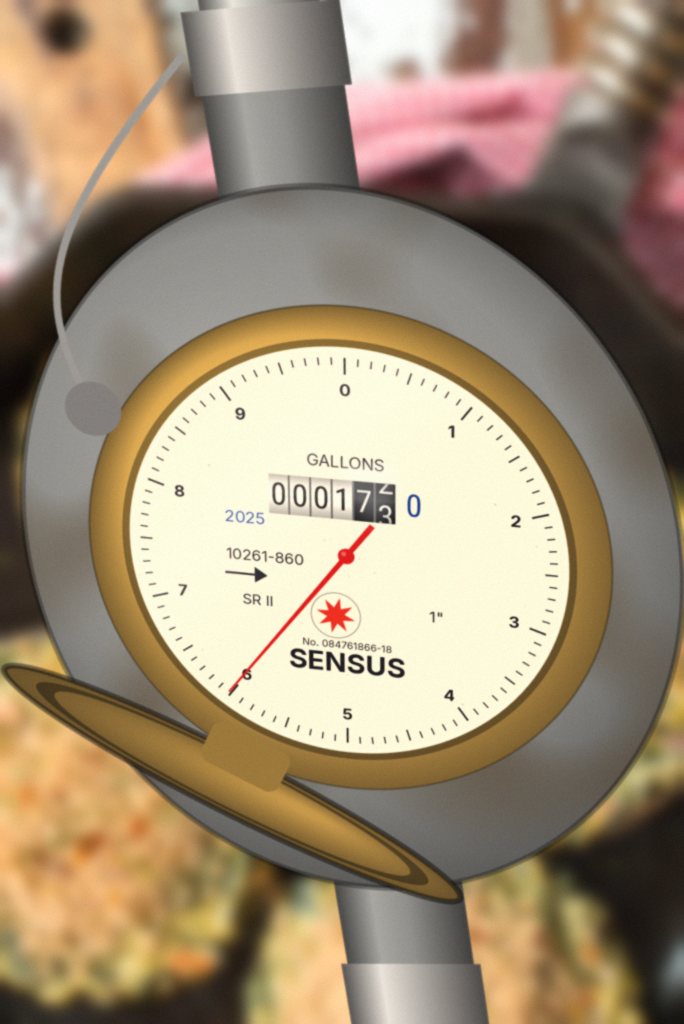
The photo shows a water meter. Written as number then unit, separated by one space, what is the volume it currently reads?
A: 1726.0 gal
